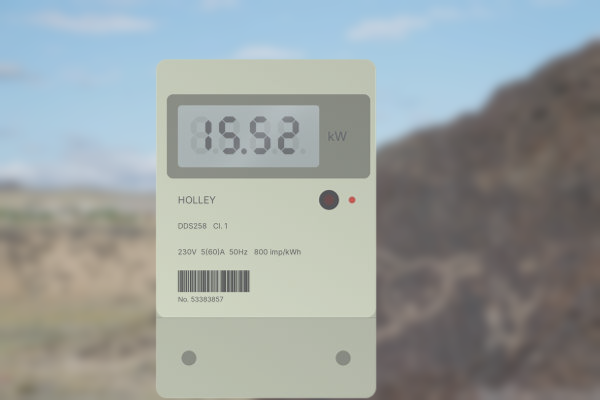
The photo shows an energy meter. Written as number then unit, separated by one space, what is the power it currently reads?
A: 15.52 kW
